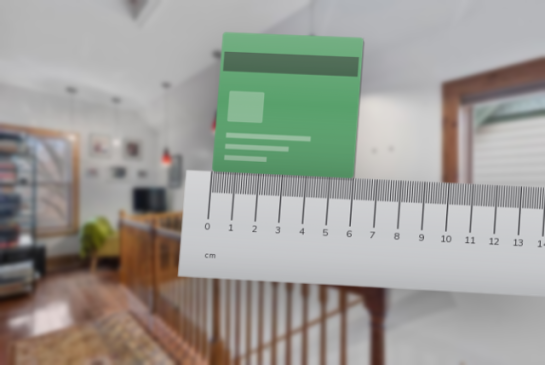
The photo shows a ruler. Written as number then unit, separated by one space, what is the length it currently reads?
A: 6 cm
